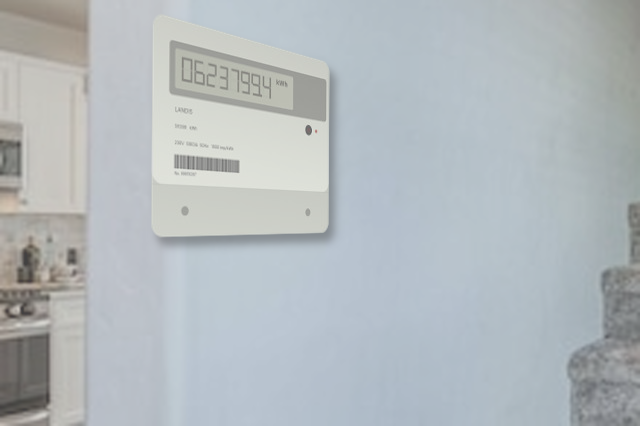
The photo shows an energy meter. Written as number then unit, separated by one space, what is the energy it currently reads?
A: 623799.4 kWh
